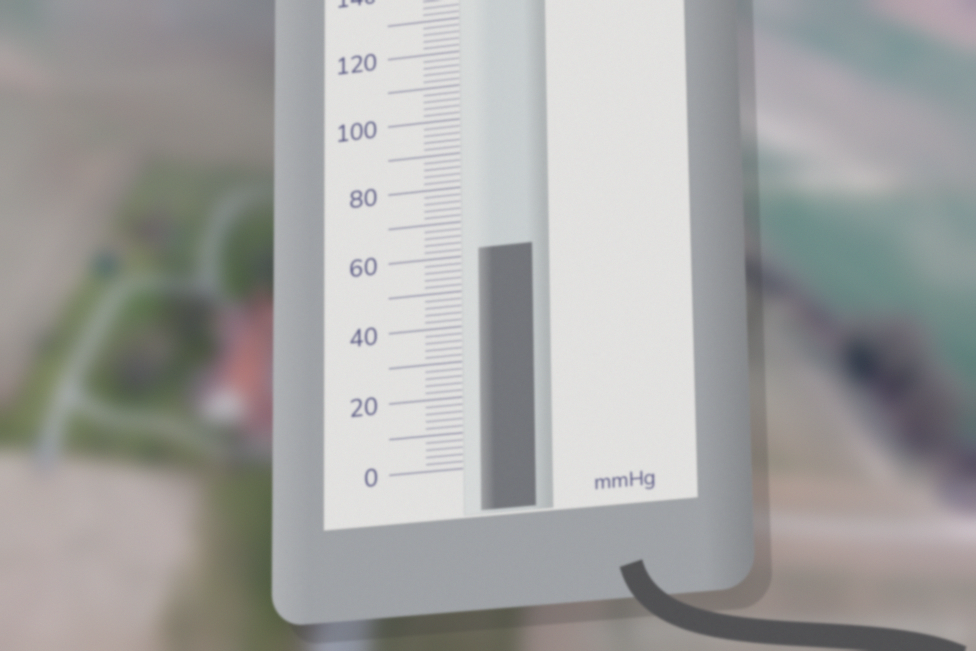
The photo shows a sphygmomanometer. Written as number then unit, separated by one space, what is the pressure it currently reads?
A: 62 mmHg
